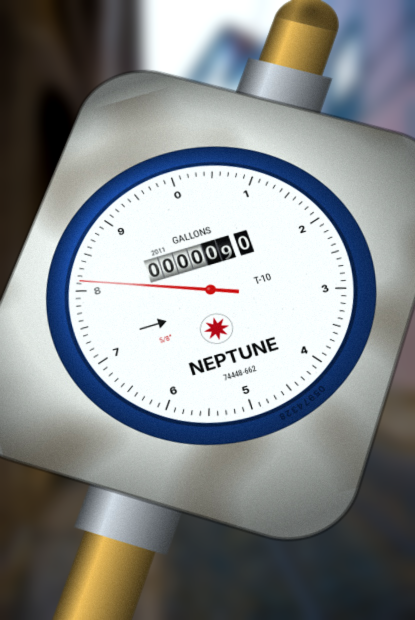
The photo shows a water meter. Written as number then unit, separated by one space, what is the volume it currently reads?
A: 88.1 gal
